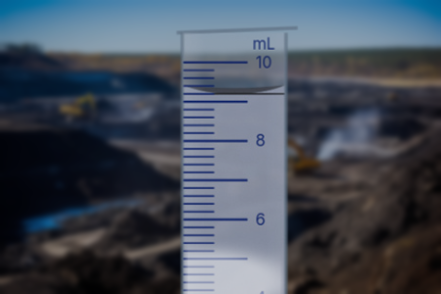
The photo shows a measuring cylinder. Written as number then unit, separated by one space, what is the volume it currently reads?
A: 9.2 mL
